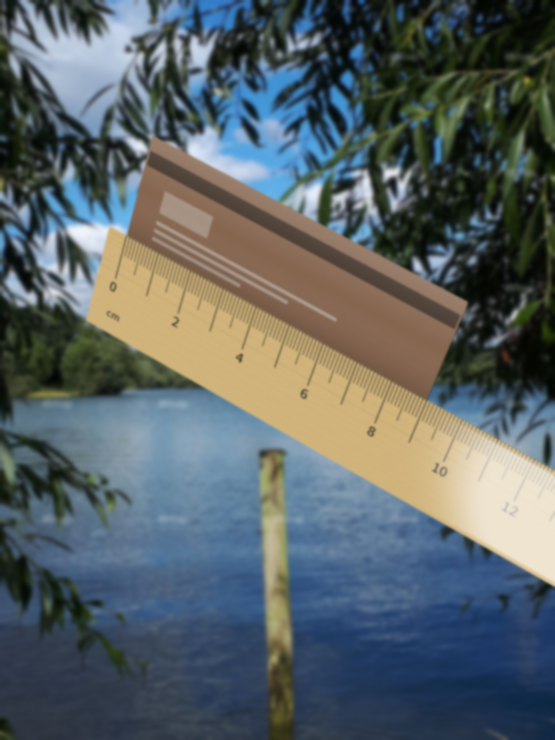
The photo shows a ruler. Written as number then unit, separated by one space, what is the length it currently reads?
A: 9 cm
